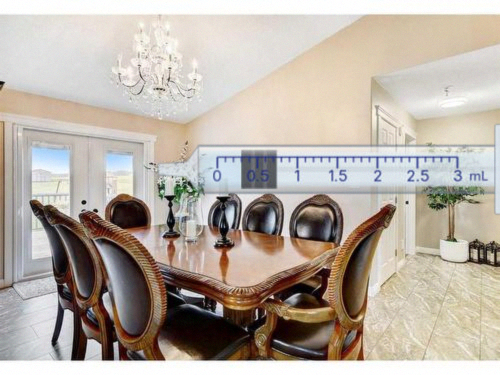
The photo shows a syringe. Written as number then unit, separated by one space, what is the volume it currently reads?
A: 0.3 mL
